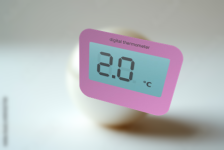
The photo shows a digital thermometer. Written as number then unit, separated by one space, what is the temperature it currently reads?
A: 2.0 °C
